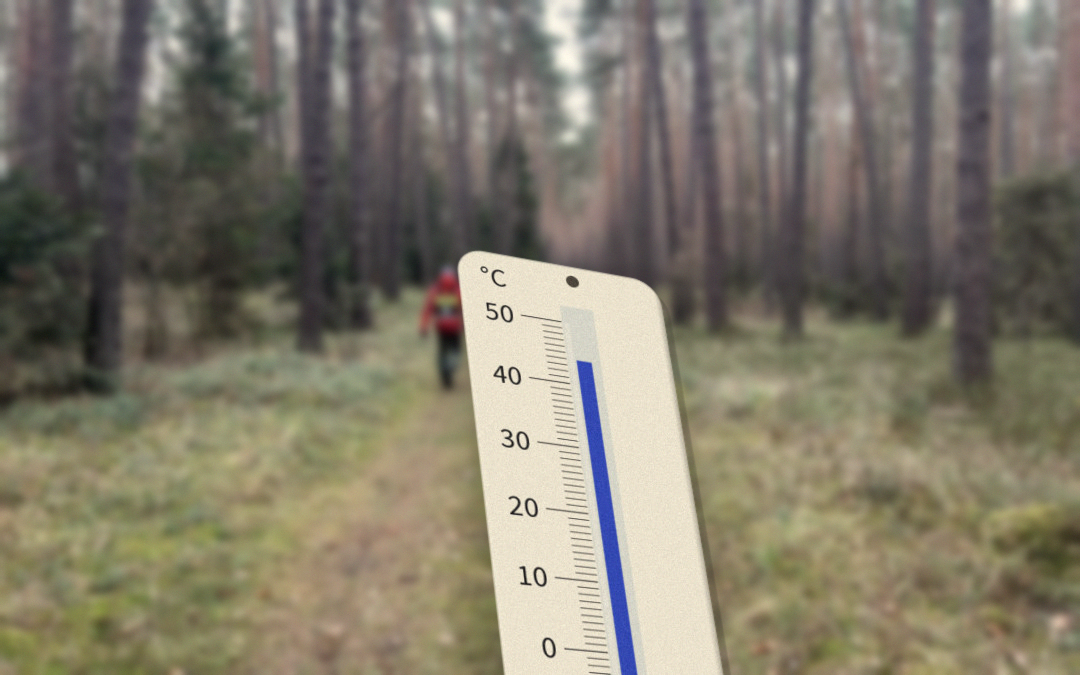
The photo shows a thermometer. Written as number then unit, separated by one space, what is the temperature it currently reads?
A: 44 °C
